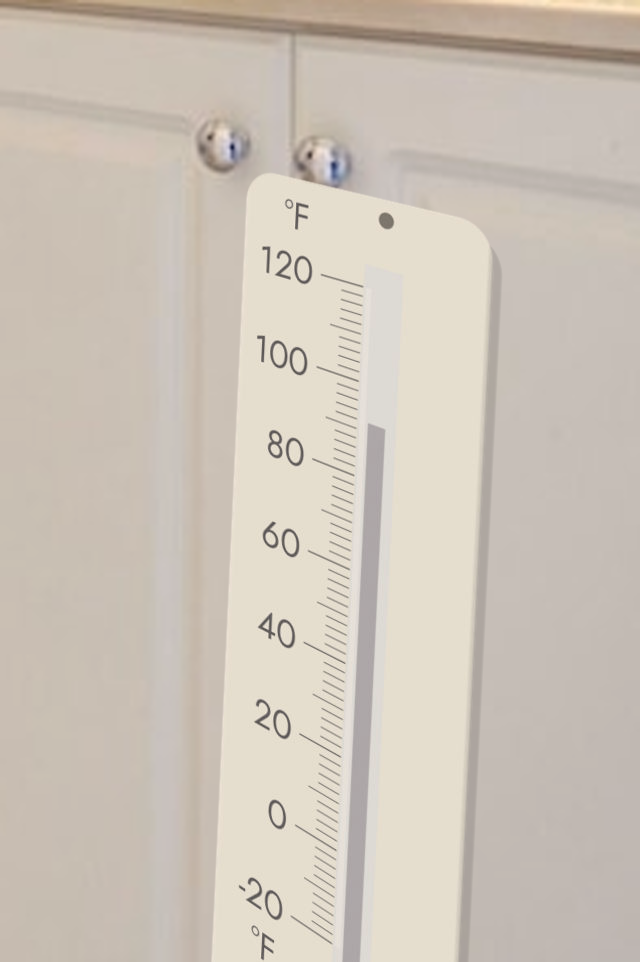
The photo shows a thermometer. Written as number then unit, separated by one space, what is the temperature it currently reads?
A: 92 °F
